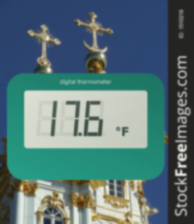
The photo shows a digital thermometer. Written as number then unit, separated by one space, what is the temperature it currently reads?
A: 17.6 °F
